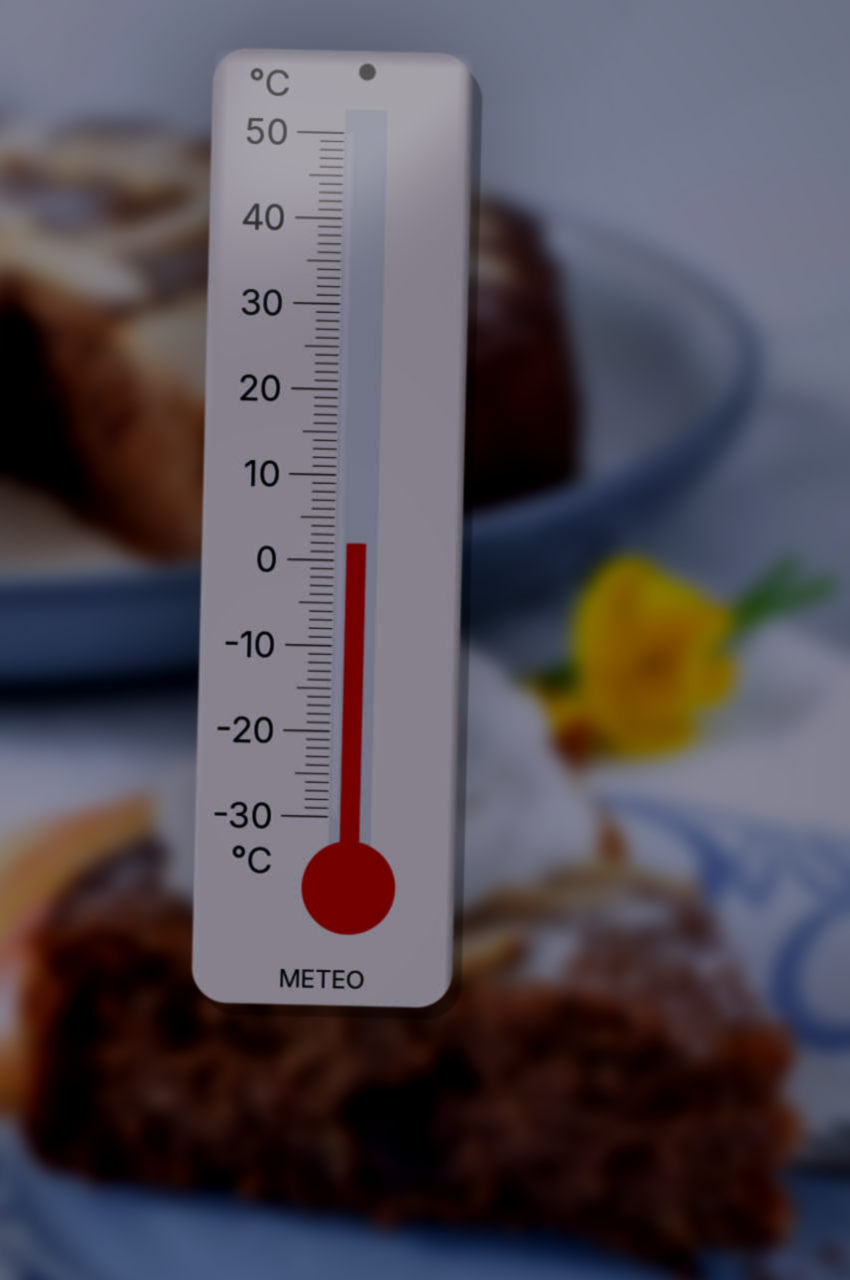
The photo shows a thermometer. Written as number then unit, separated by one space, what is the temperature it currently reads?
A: 2 °C
